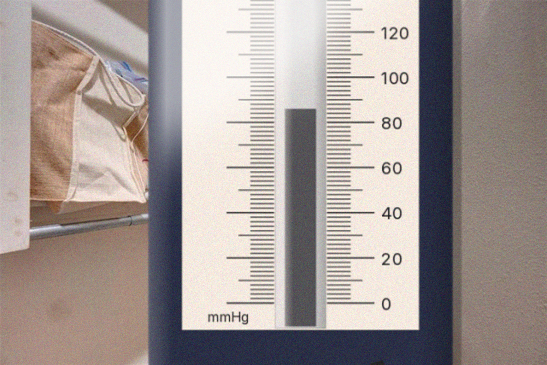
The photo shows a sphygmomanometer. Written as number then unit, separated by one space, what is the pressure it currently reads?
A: 86 mmHg
